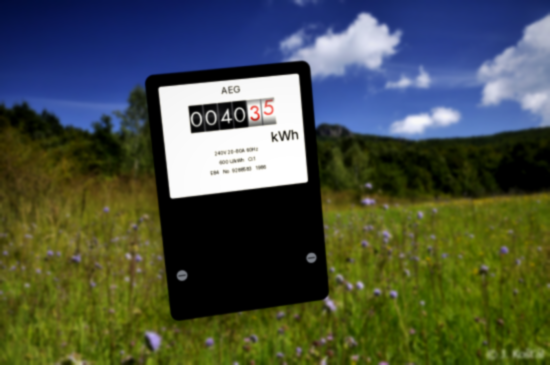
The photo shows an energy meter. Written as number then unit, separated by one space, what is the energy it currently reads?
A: 40.35 kWh
